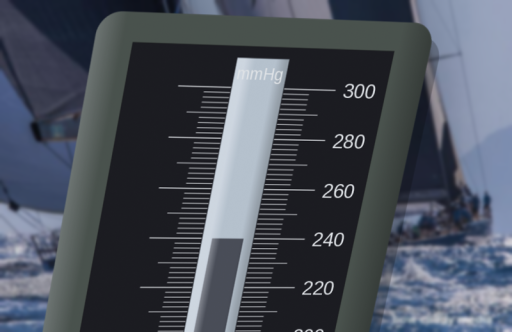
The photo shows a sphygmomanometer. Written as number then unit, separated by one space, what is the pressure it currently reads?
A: 240 mmHg
